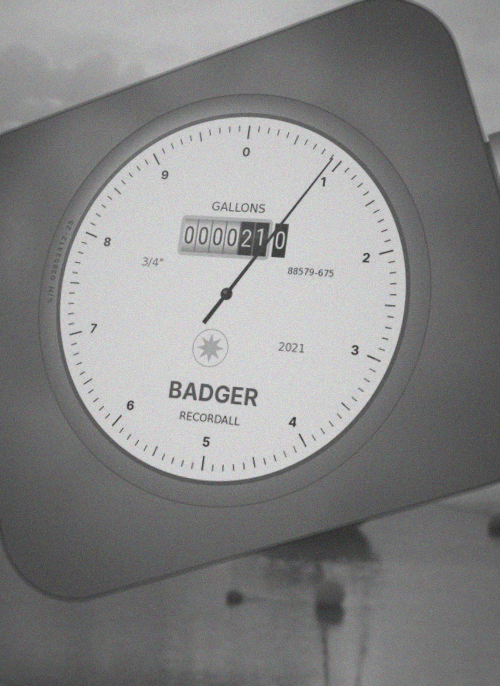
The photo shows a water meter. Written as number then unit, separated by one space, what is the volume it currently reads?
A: 210.9 gal
